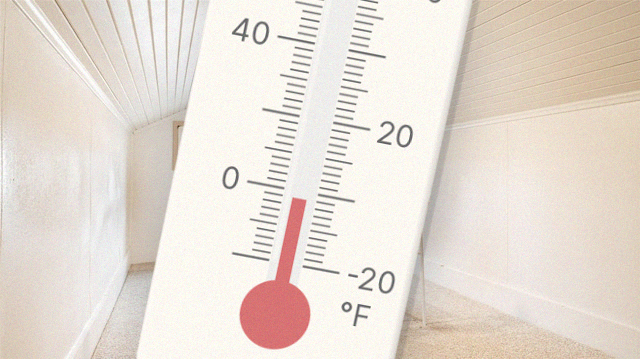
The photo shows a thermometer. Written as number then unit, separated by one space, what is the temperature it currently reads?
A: -2 °F
